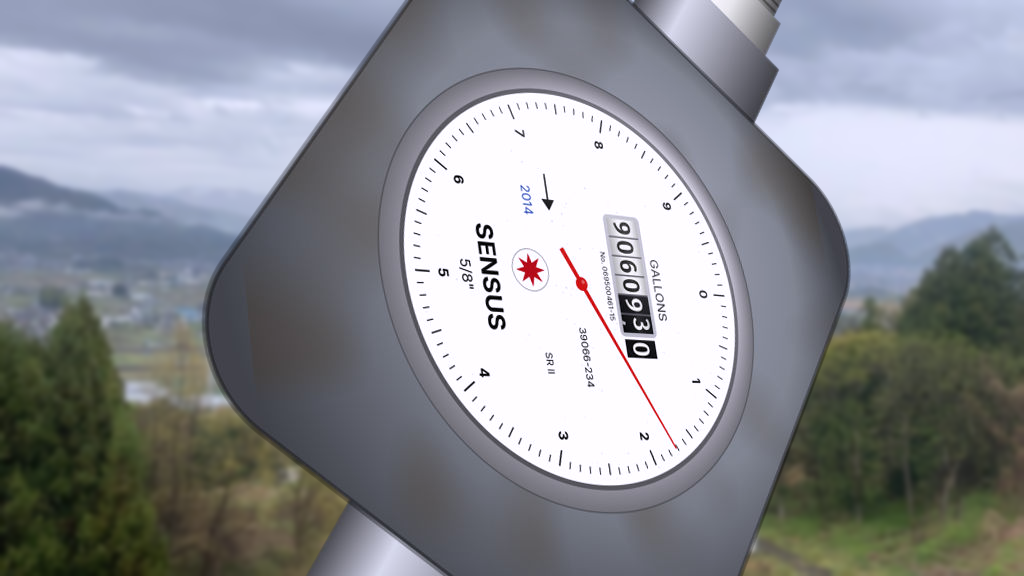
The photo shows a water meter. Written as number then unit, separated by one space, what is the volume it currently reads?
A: 9060931.7 gal
